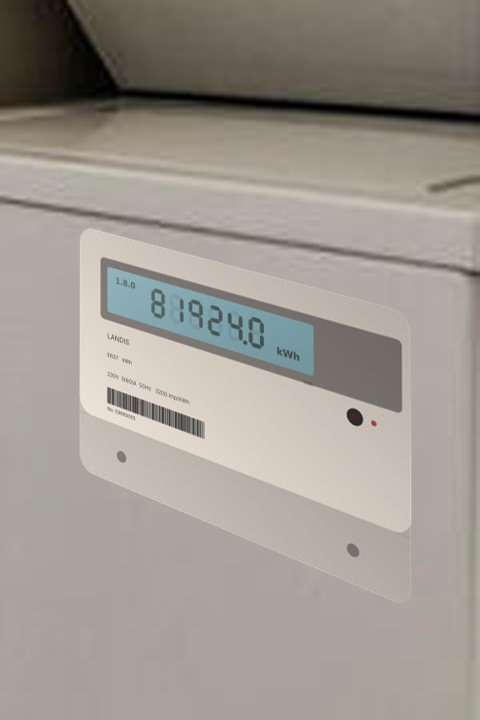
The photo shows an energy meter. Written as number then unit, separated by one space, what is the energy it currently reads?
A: 81924.0 kWh
